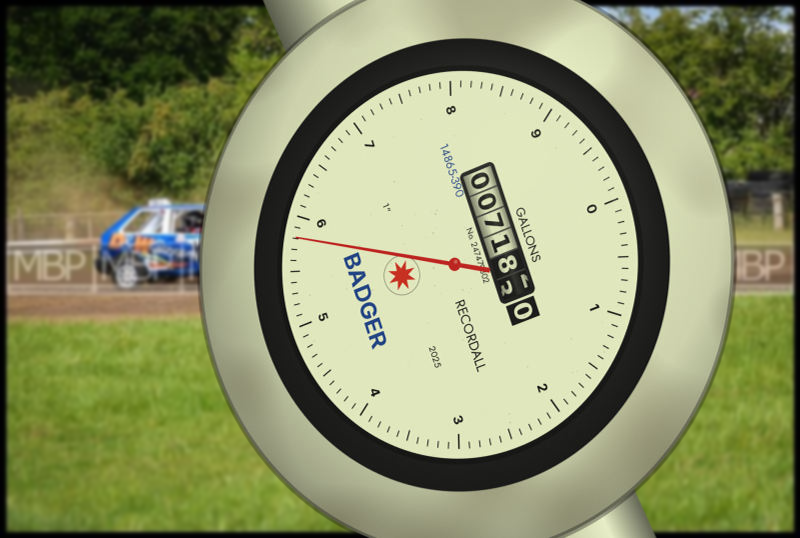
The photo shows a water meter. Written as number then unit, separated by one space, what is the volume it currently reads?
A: 71825.8 gal
